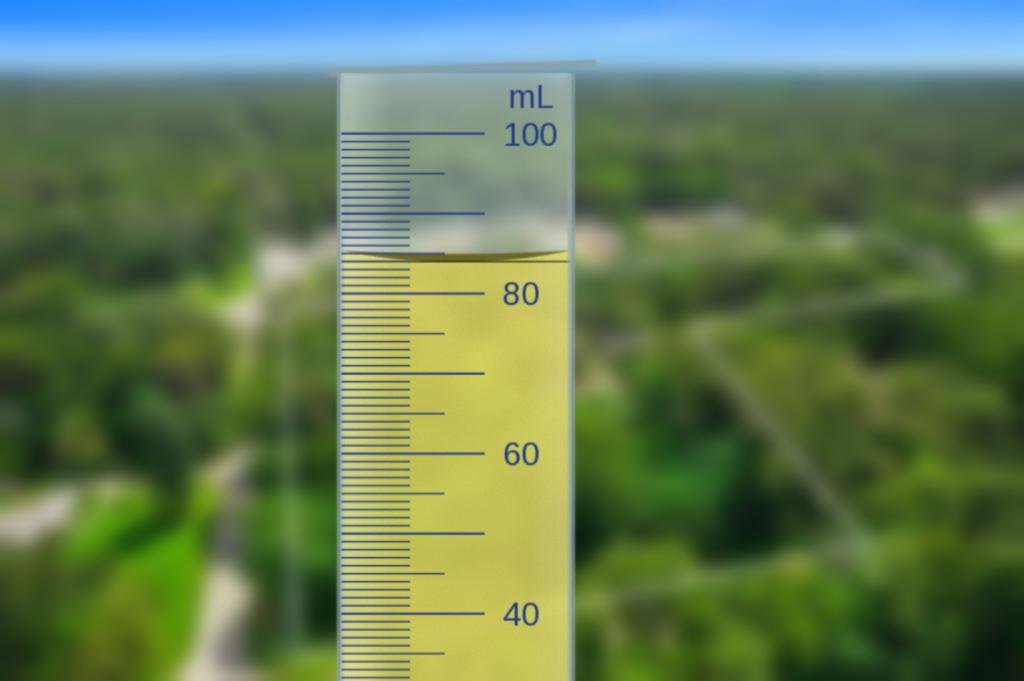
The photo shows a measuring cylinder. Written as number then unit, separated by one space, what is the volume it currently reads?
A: 84 mL
